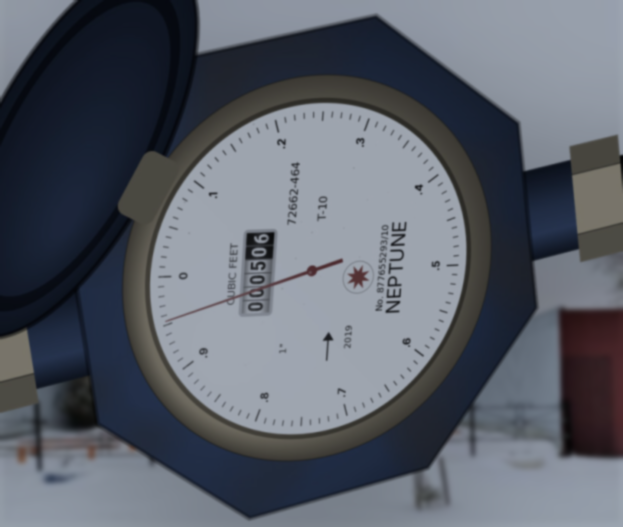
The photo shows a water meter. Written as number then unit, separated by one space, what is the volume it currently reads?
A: 505.95 ft³
